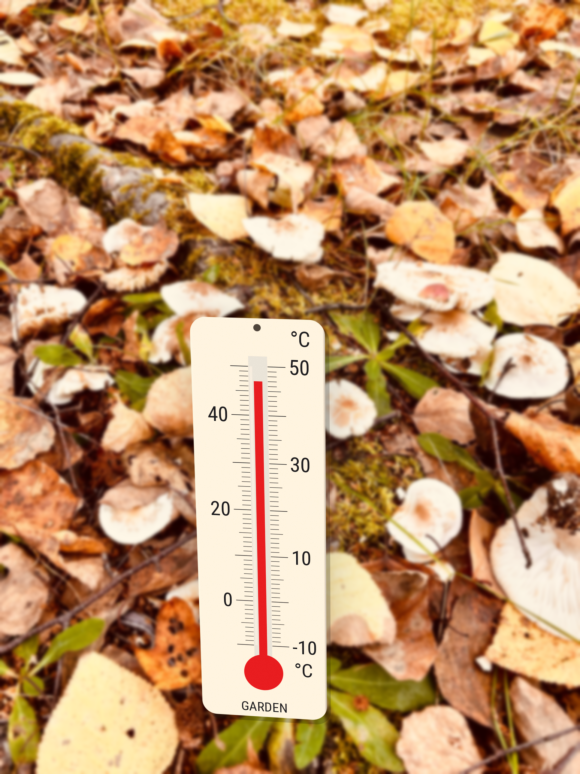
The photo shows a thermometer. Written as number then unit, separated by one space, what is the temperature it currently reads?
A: 47 °C
